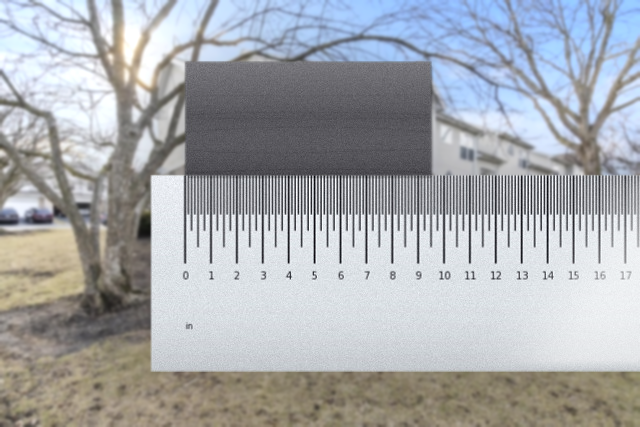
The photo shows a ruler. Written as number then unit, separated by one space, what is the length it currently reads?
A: 9.5 in
